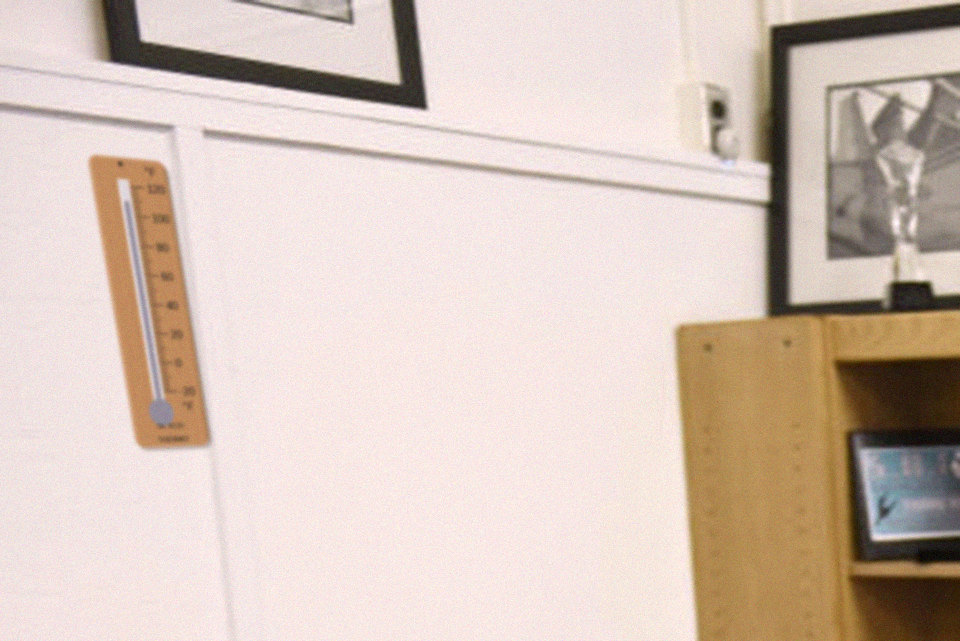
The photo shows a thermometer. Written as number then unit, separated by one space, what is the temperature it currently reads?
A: 110 °F
